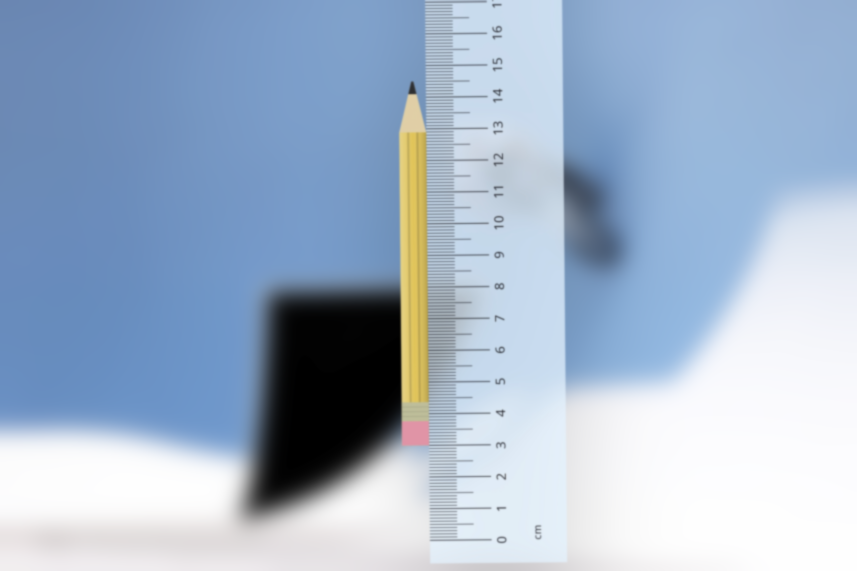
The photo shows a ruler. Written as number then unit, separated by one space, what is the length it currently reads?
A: 11.5 cm
